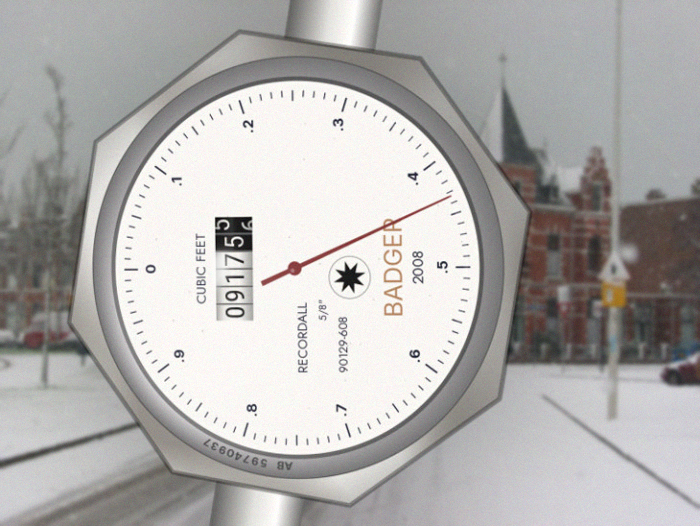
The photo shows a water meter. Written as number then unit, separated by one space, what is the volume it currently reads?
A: 91755.43 ft³
